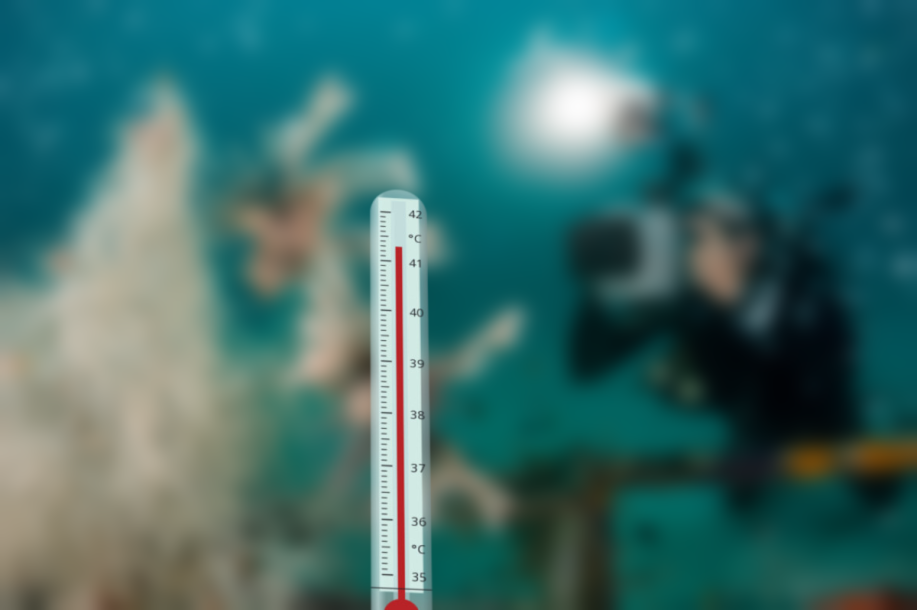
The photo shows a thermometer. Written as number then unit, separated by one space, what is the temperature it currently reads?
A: 41.3 °C
